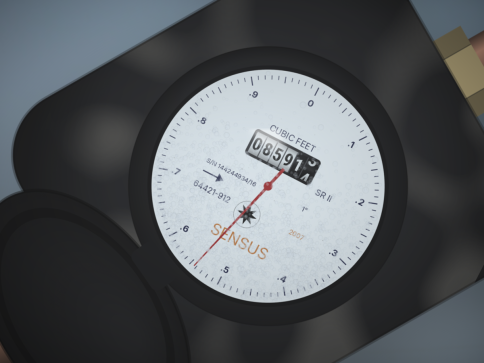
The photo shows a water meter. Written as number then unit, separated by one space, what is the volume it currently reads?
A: 85913.54 ft³
